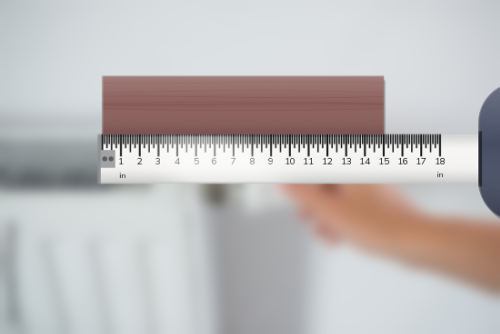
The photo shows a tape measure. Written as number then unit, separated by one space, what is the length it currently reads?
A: 15 in
